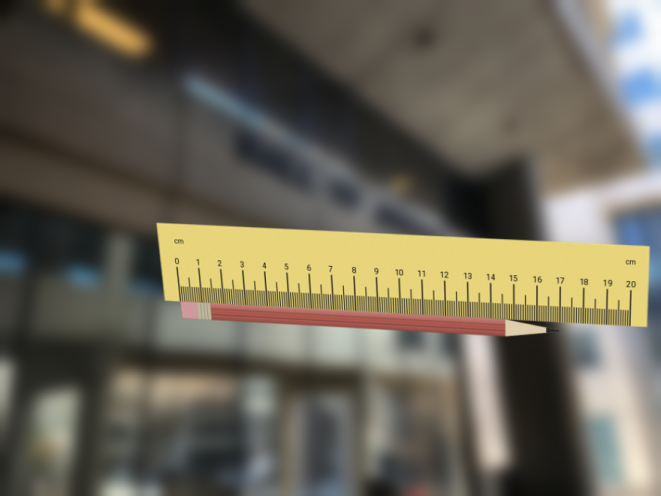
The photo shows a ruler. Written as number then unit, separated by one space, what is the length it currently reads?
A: 17 cm
